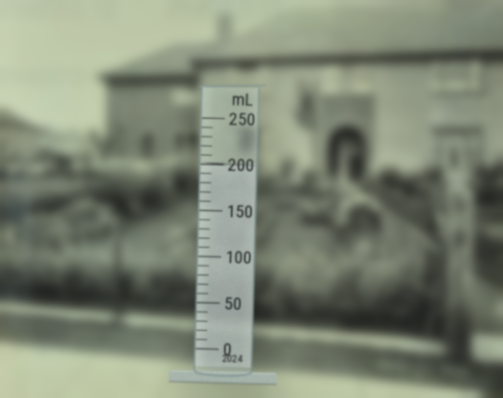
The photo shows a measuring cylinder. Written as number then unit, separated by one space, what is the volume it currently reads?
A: 200 mL
